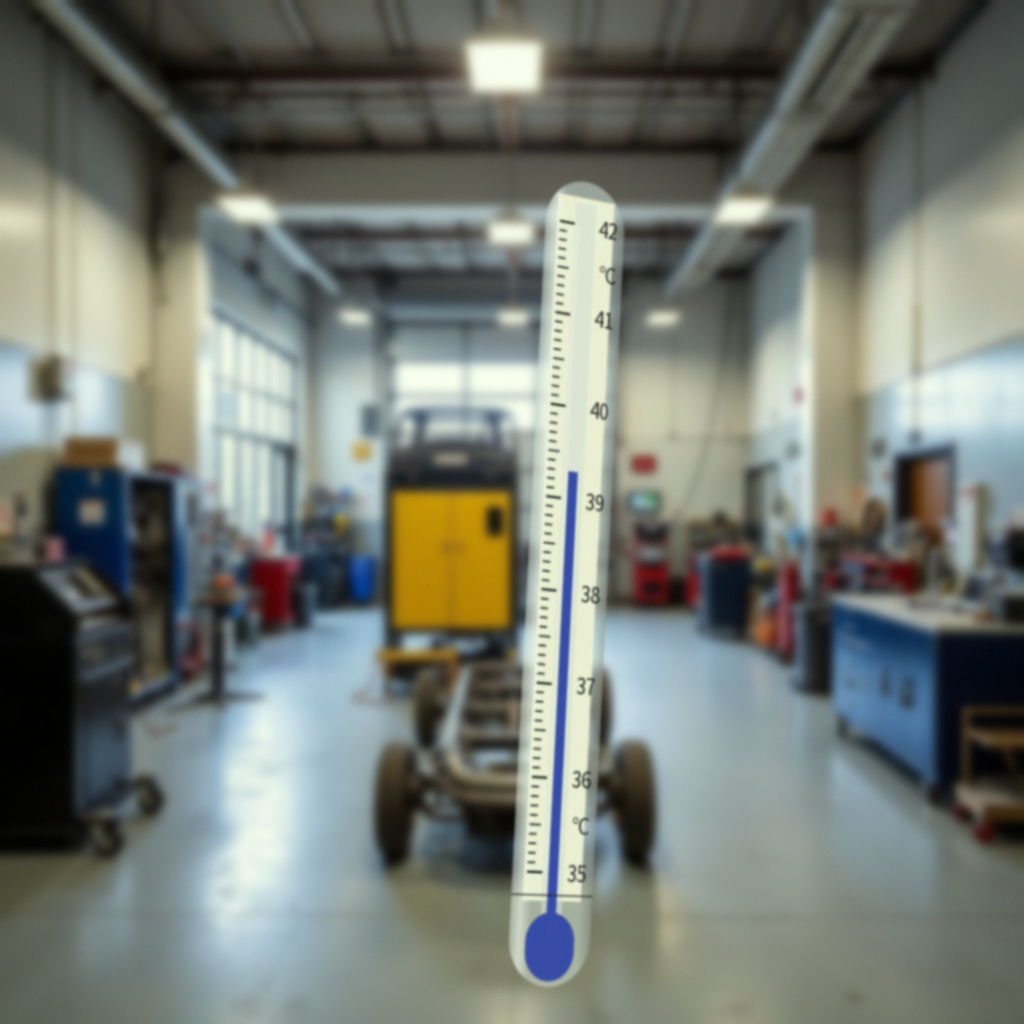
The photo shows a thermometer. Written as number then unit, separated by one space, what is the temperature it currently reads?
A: 39.3 °C
